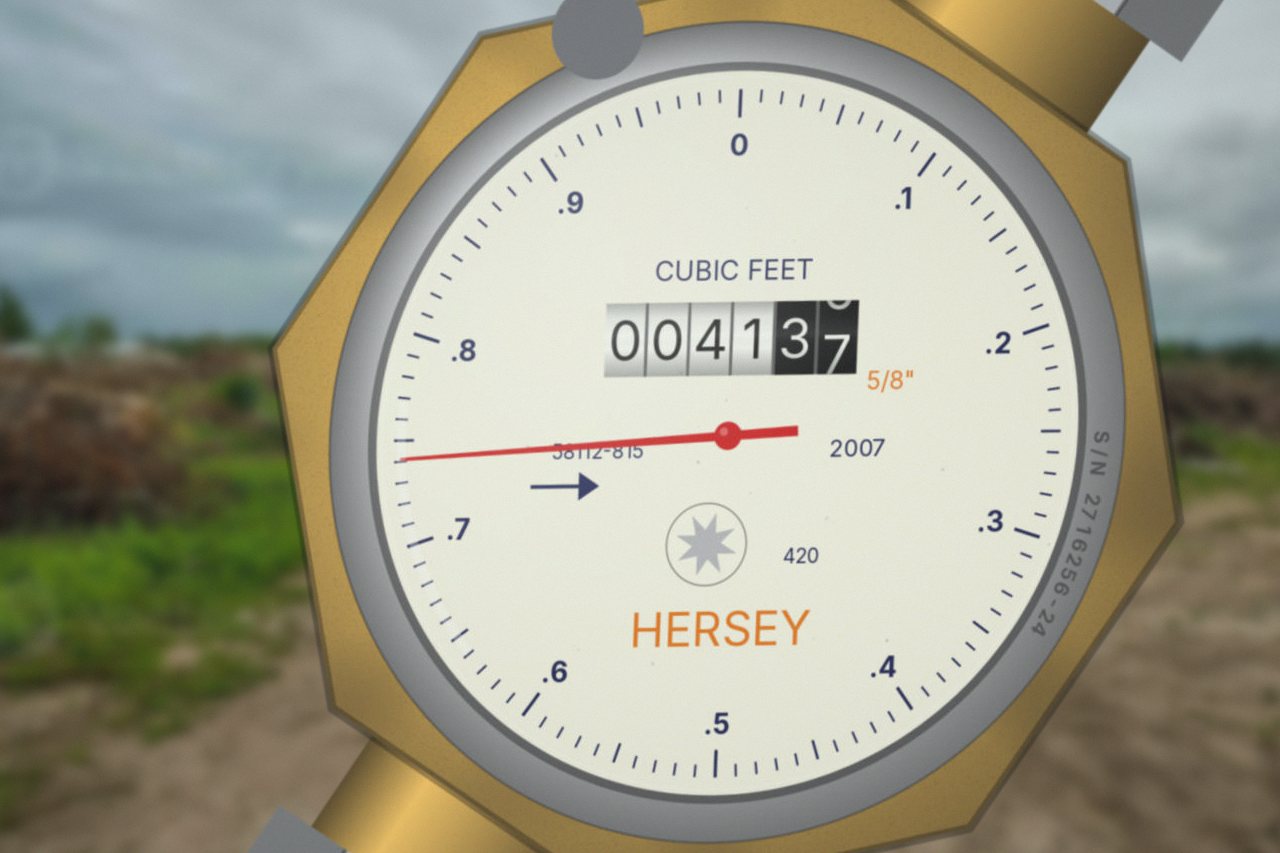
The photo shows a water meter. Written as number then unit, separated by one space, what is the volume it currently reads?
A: 4136.74 ft³
